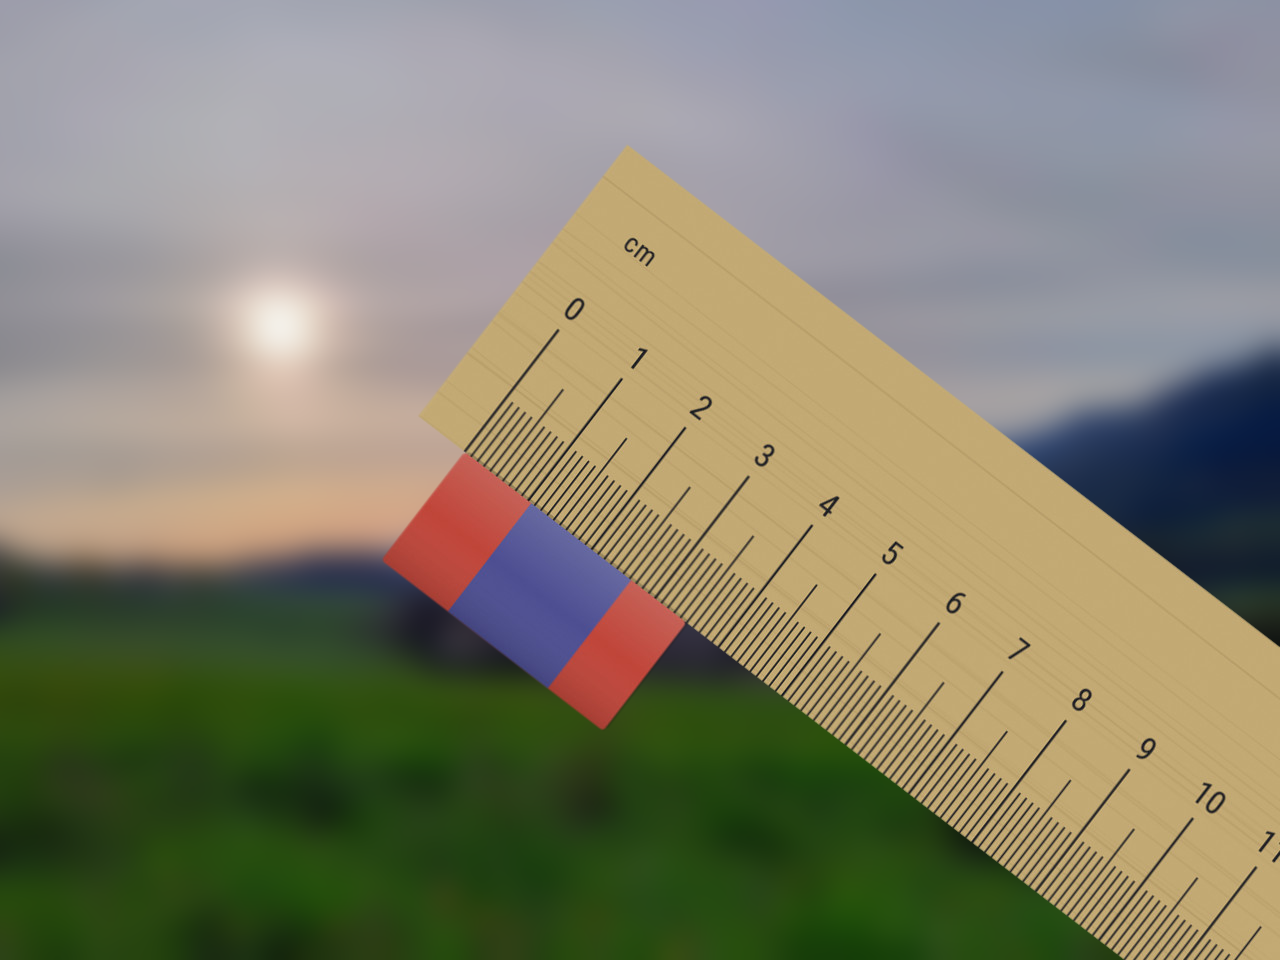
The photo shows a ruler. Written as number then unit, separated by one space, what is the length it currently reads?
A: 3.5 cm
